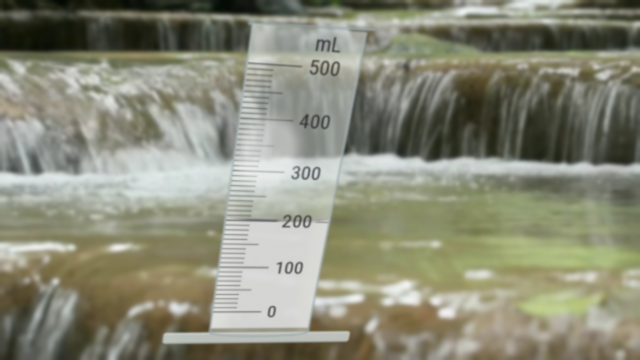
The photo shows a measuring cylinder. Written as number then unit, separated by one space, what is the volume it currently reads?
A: 200 mL
